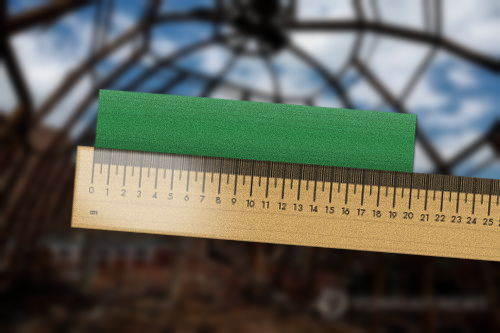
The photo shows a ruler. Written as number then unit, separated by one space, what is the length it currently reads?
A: 20 cm
